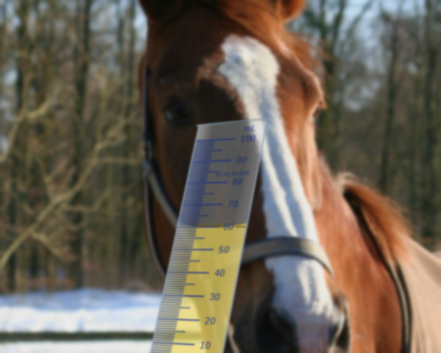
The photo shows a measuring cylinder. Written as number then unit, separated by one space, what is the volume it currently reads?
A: 60 mL
